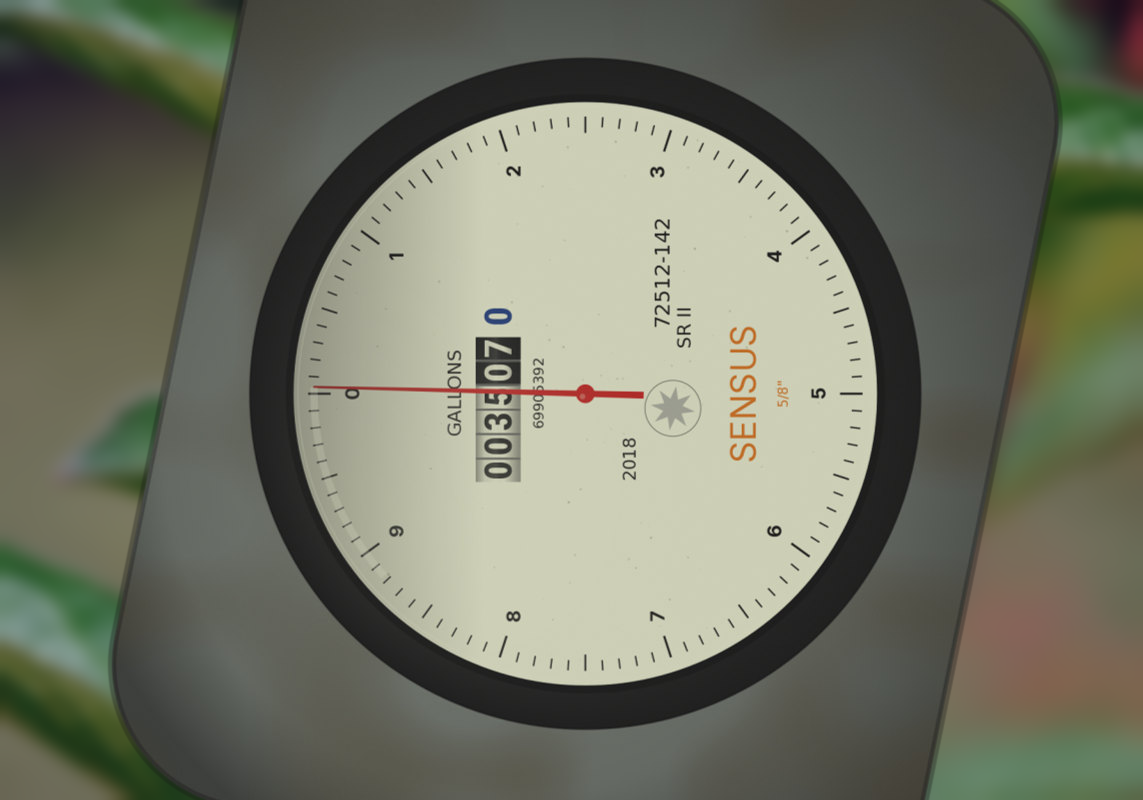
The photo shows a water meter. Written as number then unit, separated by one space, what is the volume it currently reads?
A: 35070.0 gal
